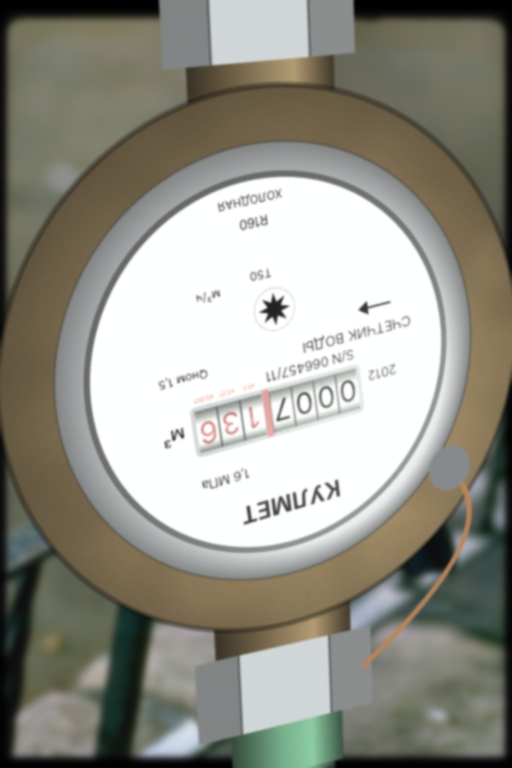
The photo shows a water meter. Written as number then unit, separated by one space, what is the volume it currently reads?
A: 7.136 m³
